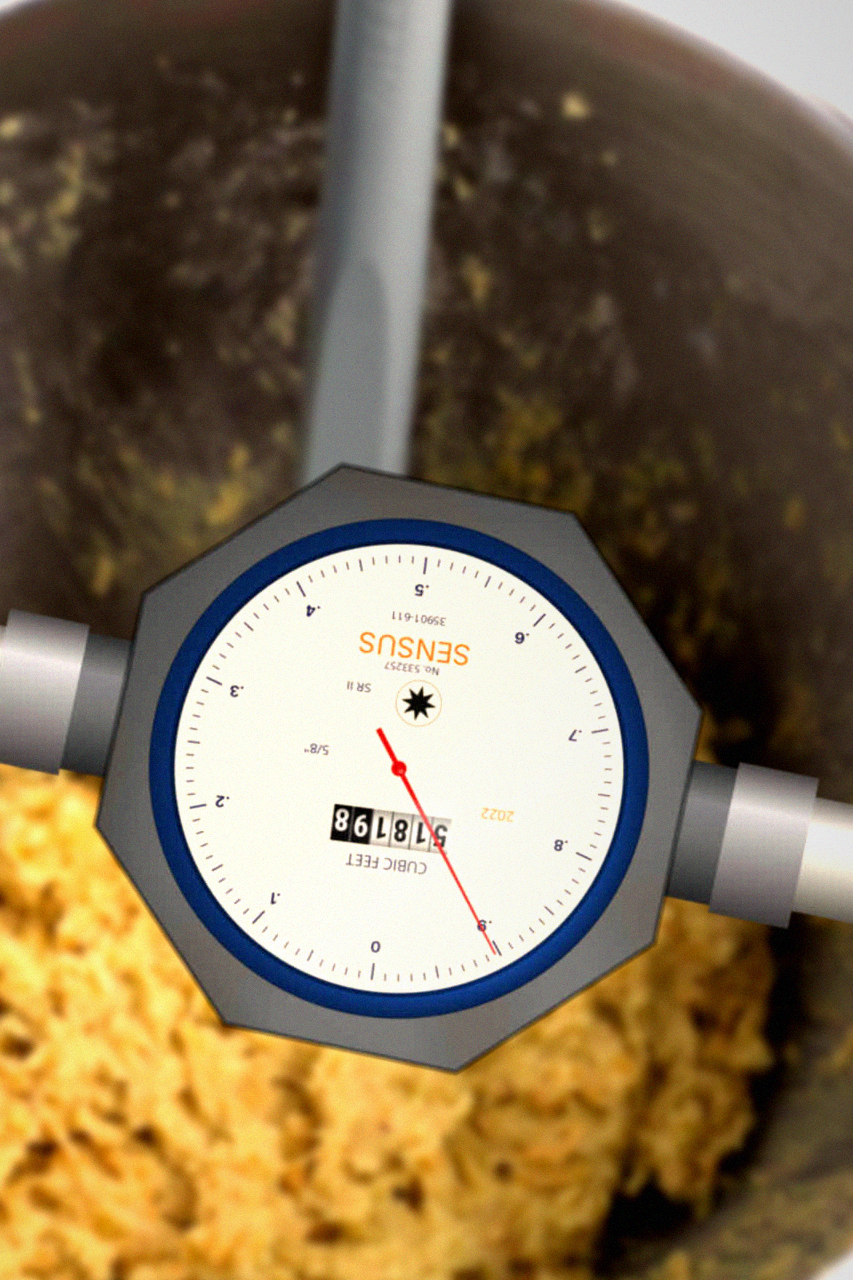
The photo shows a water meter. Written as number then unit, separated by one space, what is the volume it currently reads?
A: 518197.90 ft³
